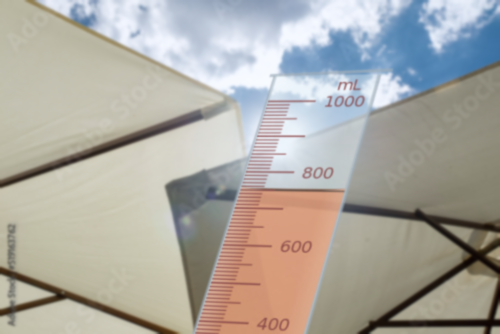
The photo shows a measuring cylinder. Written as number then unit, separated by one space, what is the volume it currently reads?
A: 750 mL
